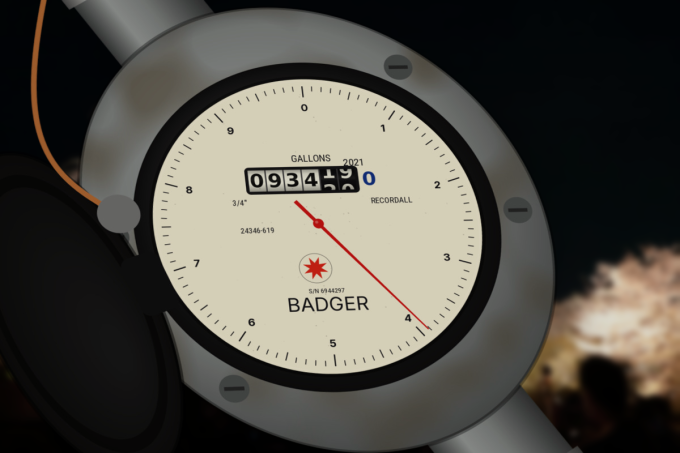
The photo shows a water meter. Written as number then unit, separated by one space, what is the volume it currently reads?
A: 934193.9 gal
